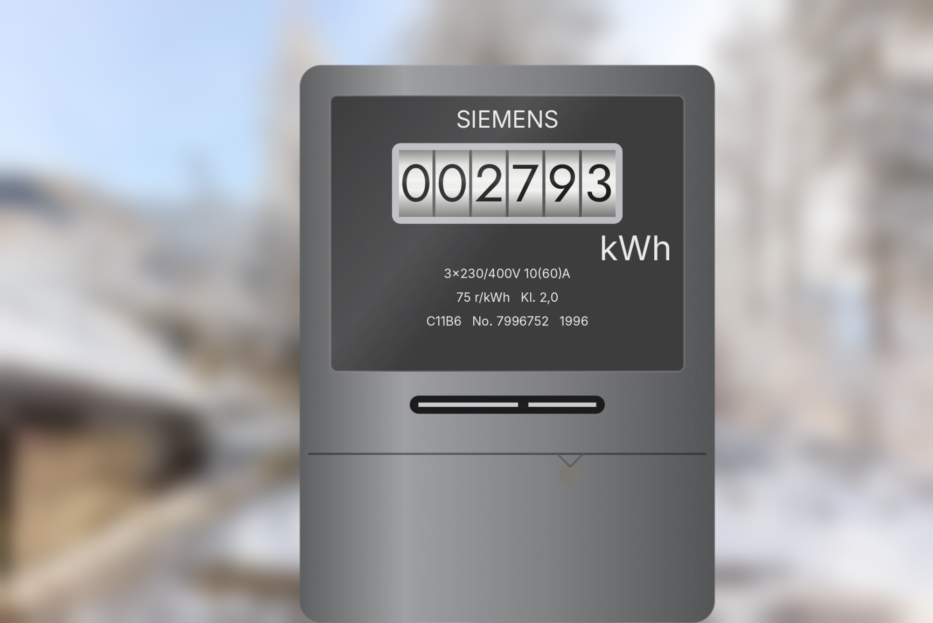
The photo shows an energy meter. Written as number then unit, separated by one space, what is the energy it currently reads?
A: 2793 kWh
